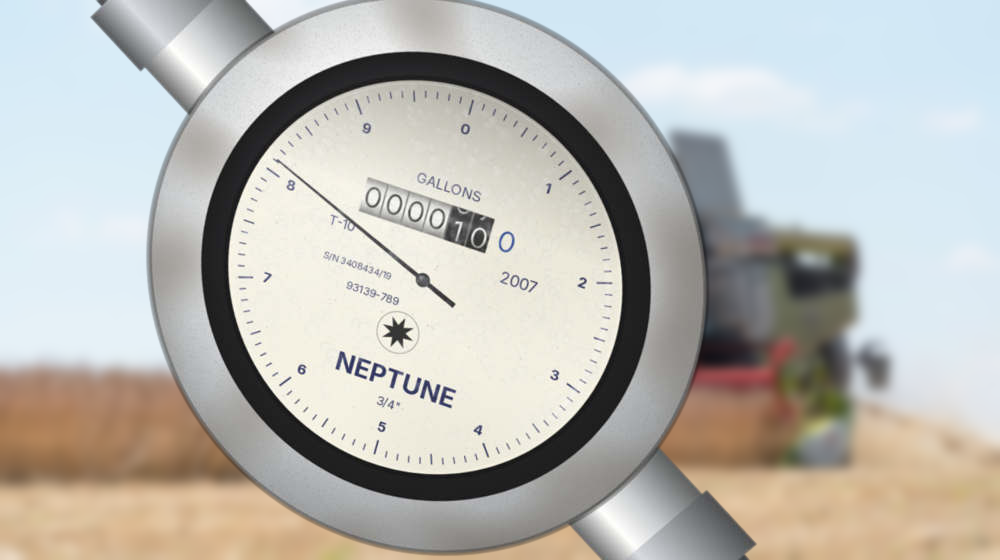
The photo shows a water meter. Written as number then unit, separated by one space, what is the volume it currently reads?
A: 98.1 gal
